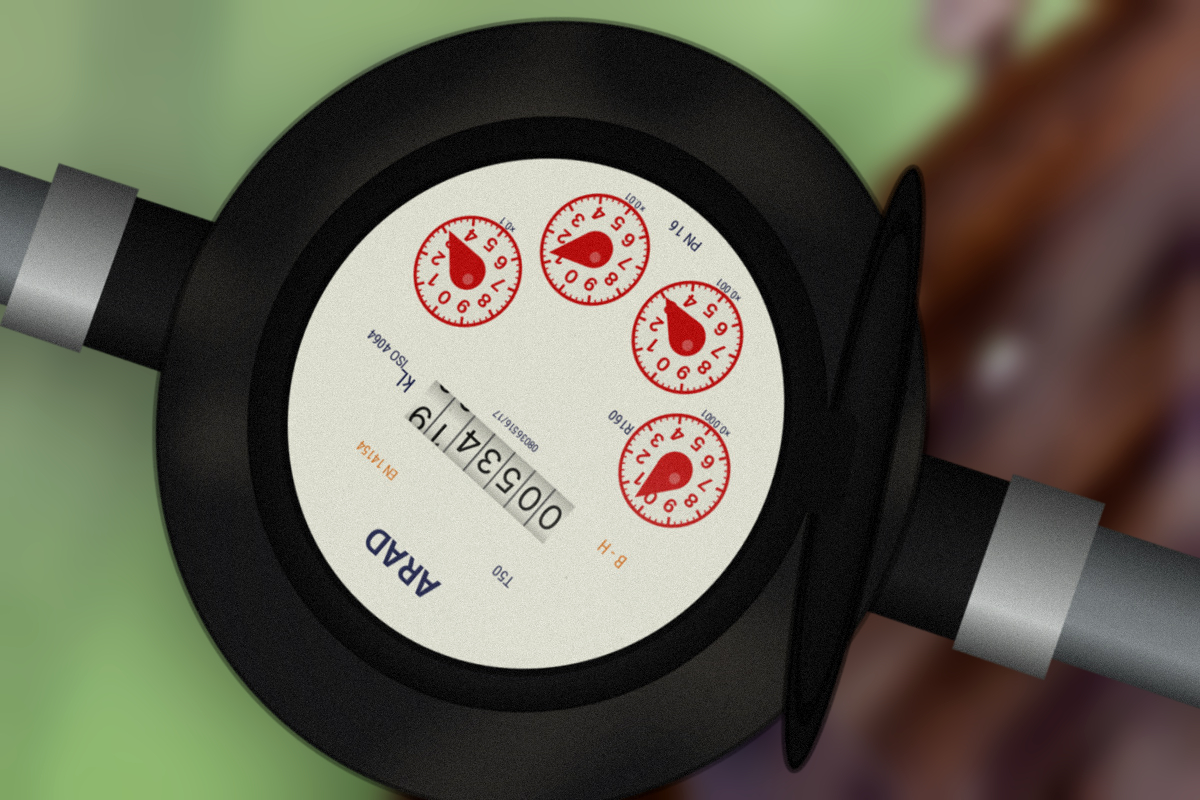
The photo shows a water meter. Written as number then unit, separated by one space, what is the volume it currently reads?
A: 53419.3130 kL
